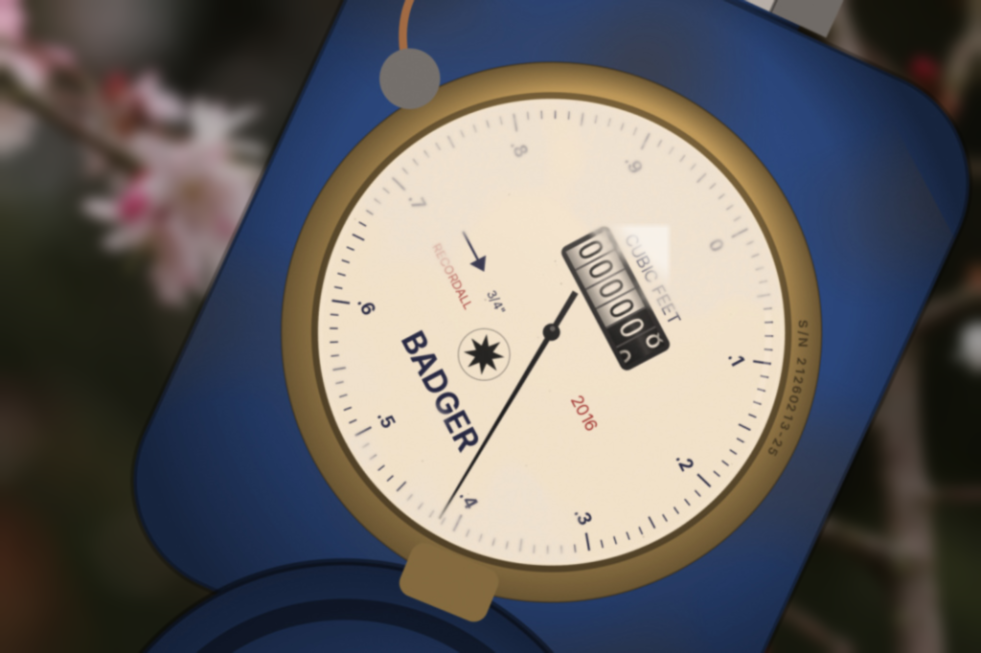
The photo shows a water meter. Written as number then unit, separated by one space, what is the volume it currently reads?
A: 8.41 ft³
